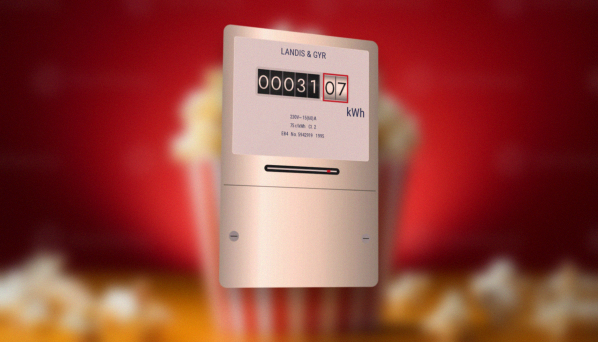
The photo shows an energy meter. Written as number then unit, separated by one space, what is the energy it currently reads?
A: 31.07 kWh
